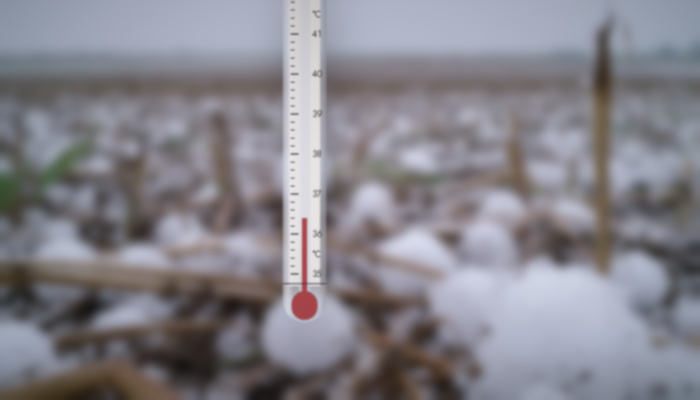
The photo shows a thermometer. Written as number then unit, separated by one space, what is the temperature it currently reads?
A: 36.4 °C
